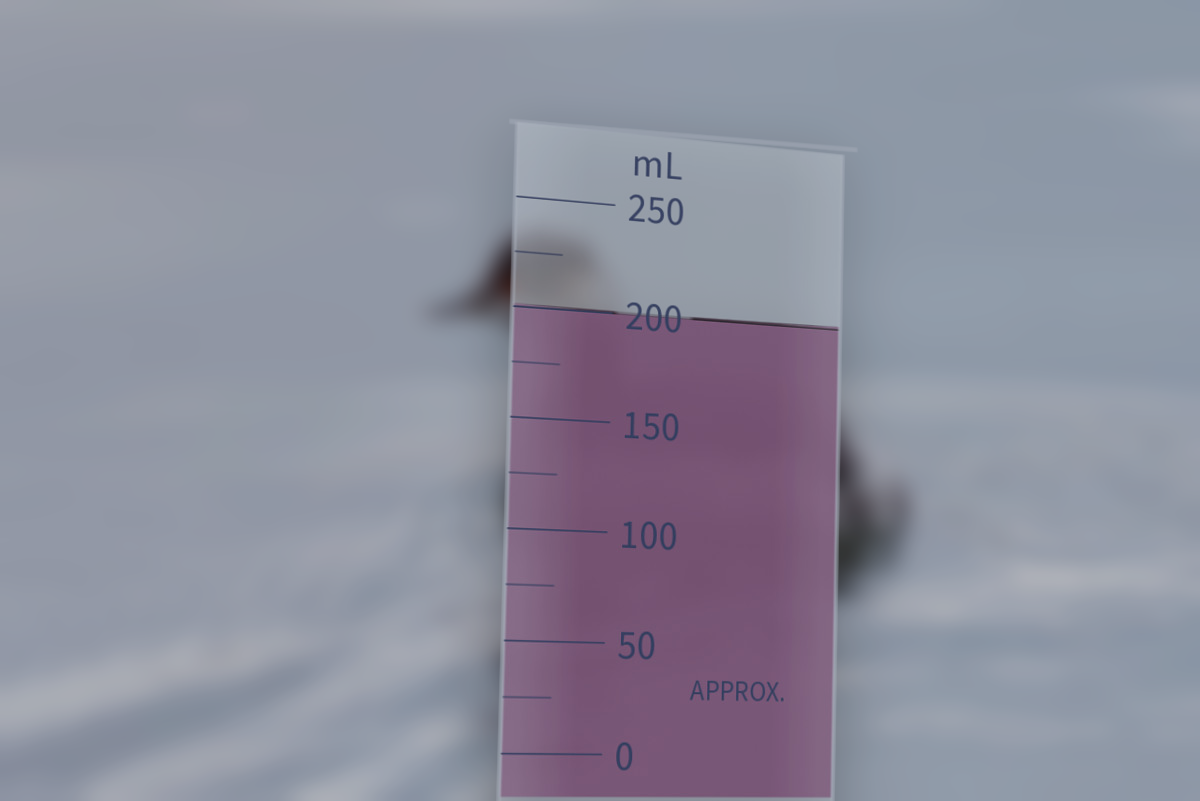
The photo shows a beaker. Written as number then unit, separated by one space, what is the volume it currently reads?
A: 200 mL
